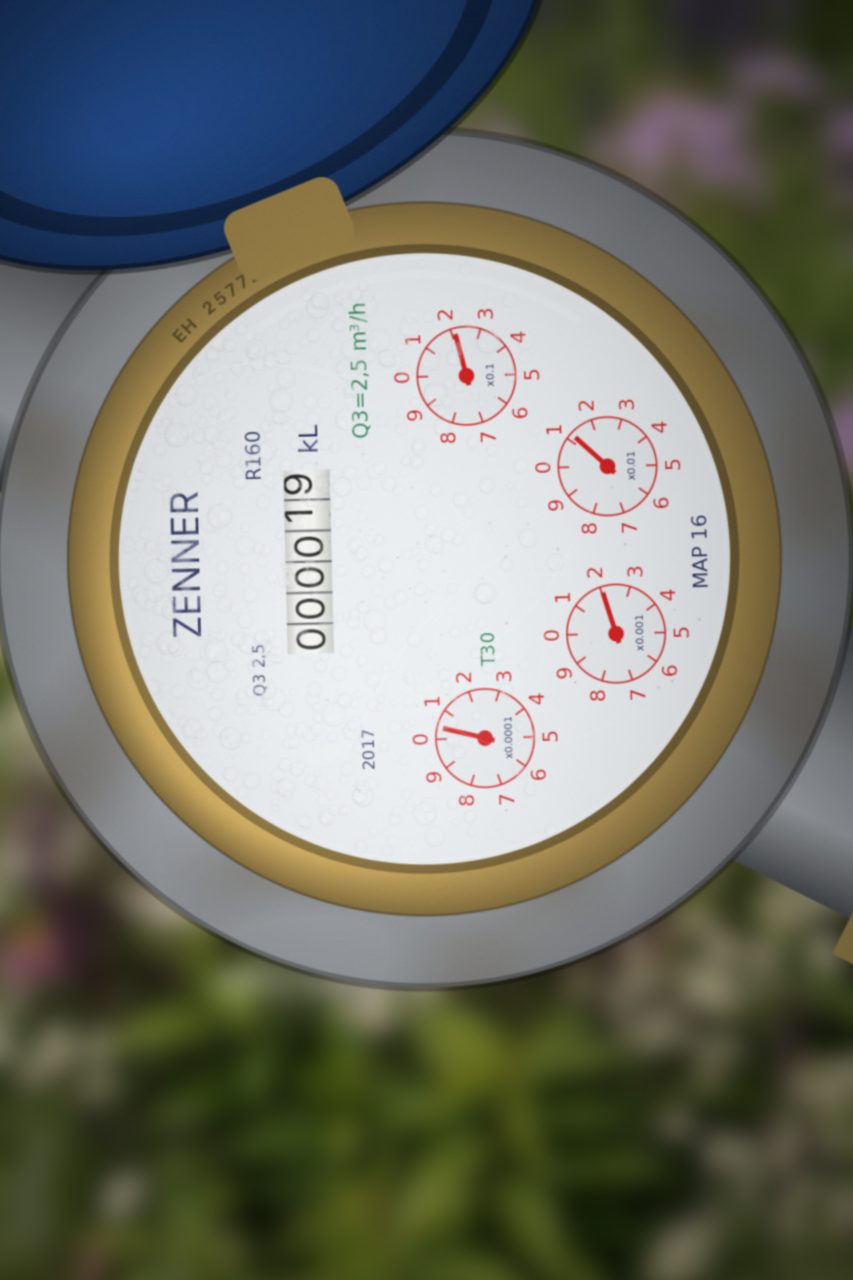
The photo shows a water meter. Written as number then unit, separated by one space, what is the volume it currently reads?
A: 19.2120 kL
